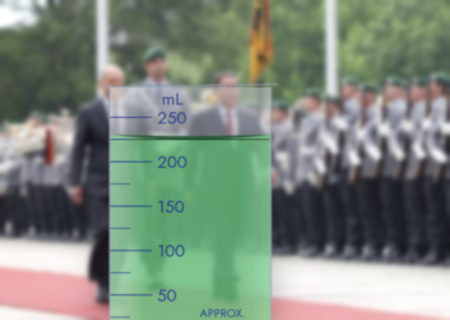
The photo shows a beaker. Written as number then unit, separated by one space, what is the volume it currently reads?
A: 225 mL
